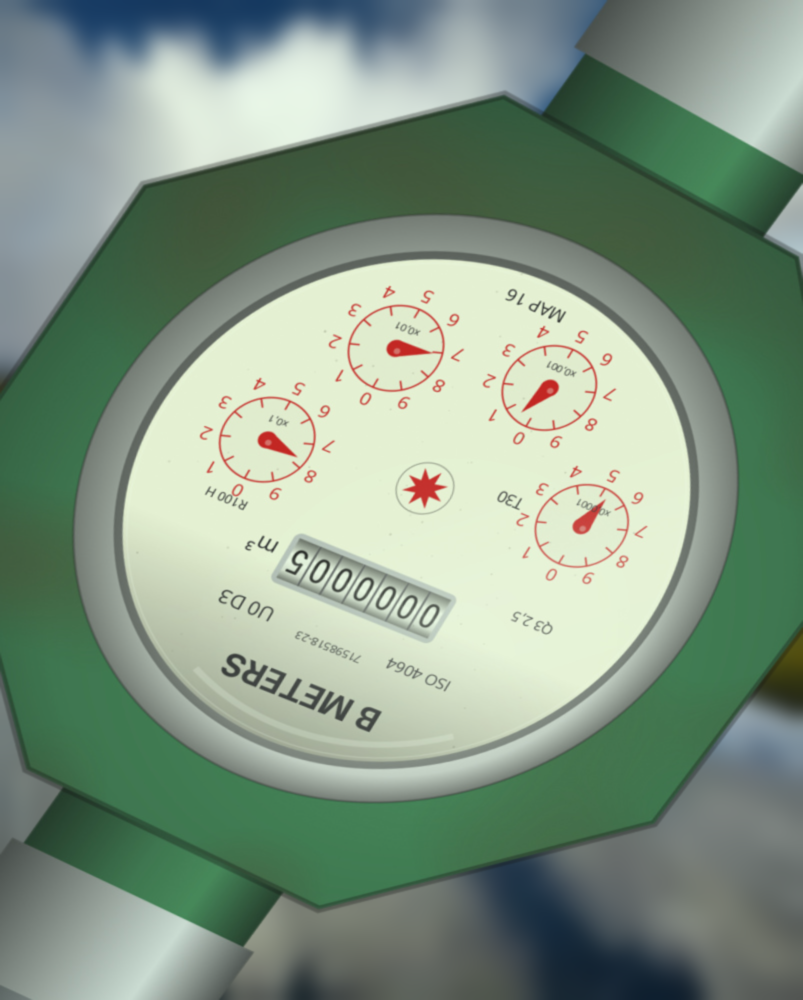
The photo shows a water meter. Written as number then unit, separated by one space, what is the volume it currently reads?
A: 5.7705 m³
